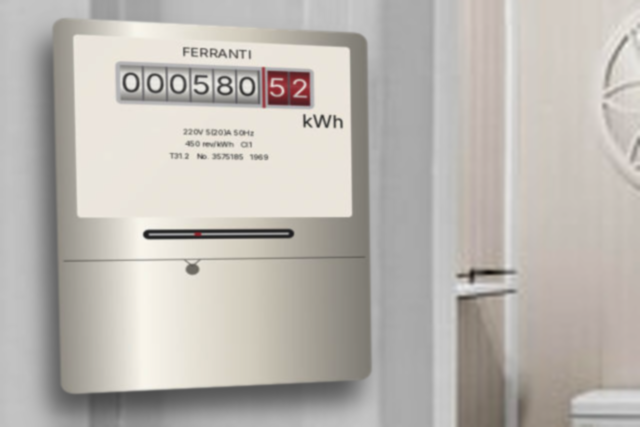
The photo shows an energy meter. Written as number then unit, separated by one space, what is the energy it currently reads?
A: 580.52 kWh
